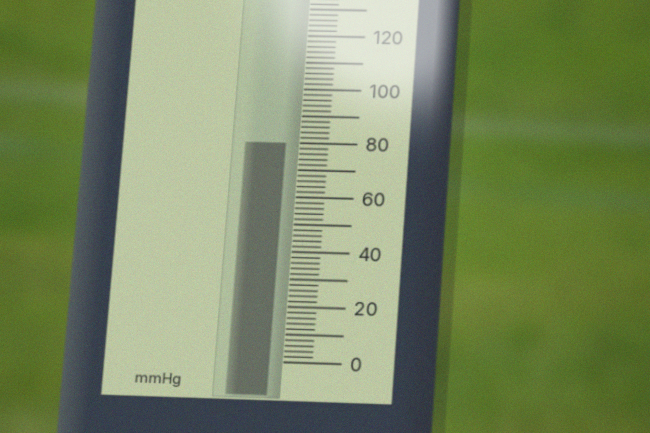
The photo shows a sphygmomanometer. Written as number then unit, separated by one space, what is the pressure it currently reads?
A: 80 mmHg
